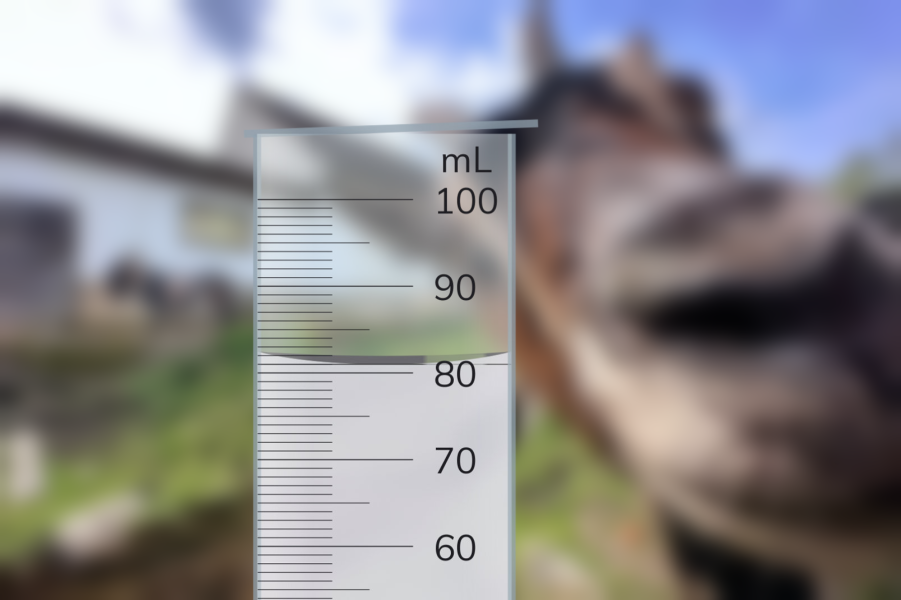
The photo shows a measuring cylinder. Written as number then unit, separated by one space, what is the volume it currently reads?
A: 81 mL
